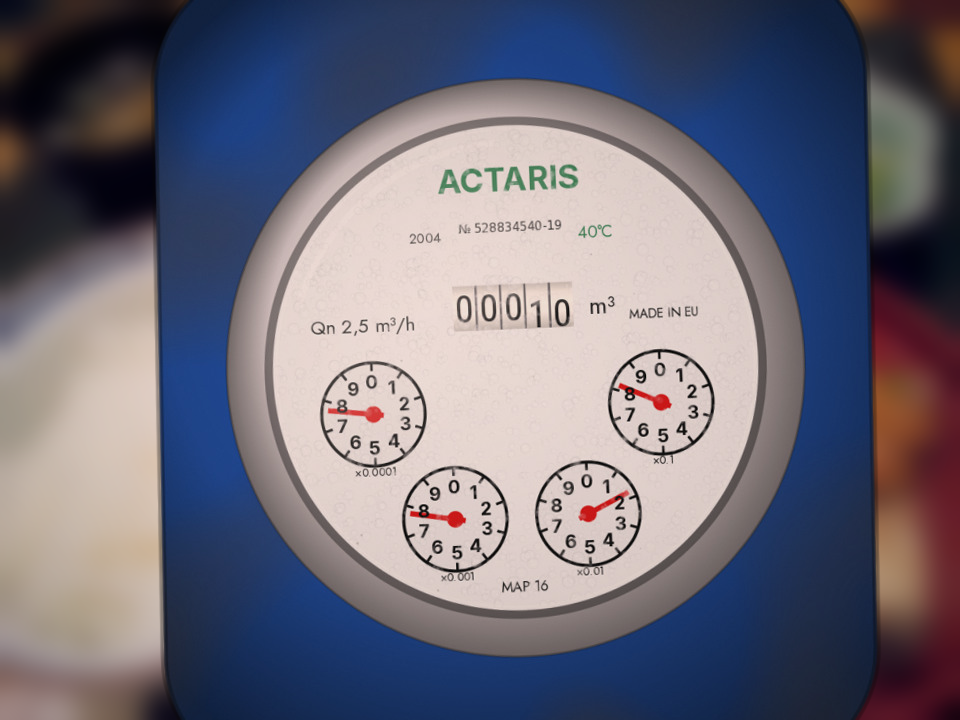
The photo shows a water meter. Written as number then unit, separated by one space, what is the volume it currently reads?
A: 9.8177 m³
